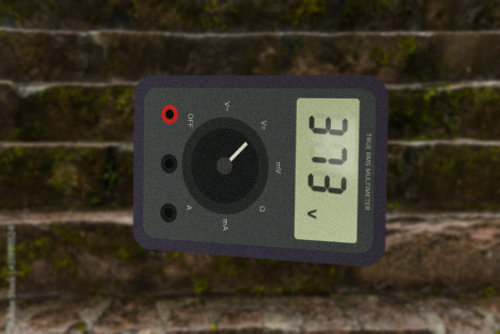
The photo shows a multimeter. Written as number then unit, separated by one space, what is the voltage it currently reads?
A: 373 V
